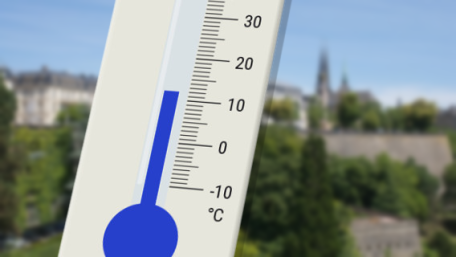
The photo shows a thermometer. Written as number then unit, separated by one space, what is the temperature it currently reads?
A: 12 °C
